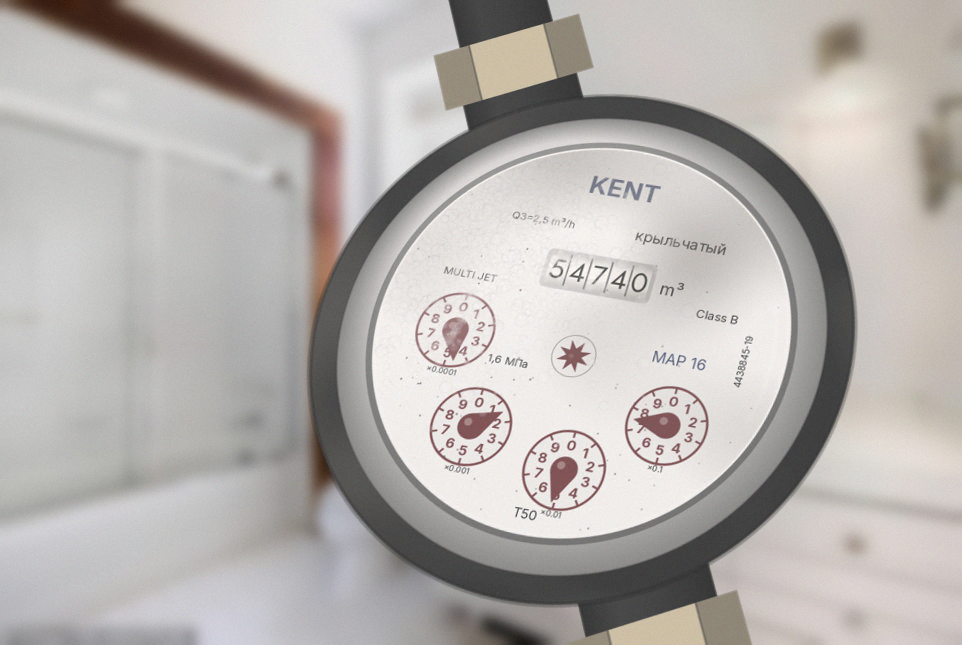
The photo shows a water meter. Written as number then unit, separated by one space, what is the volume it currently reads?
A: 54740.7514 m³
